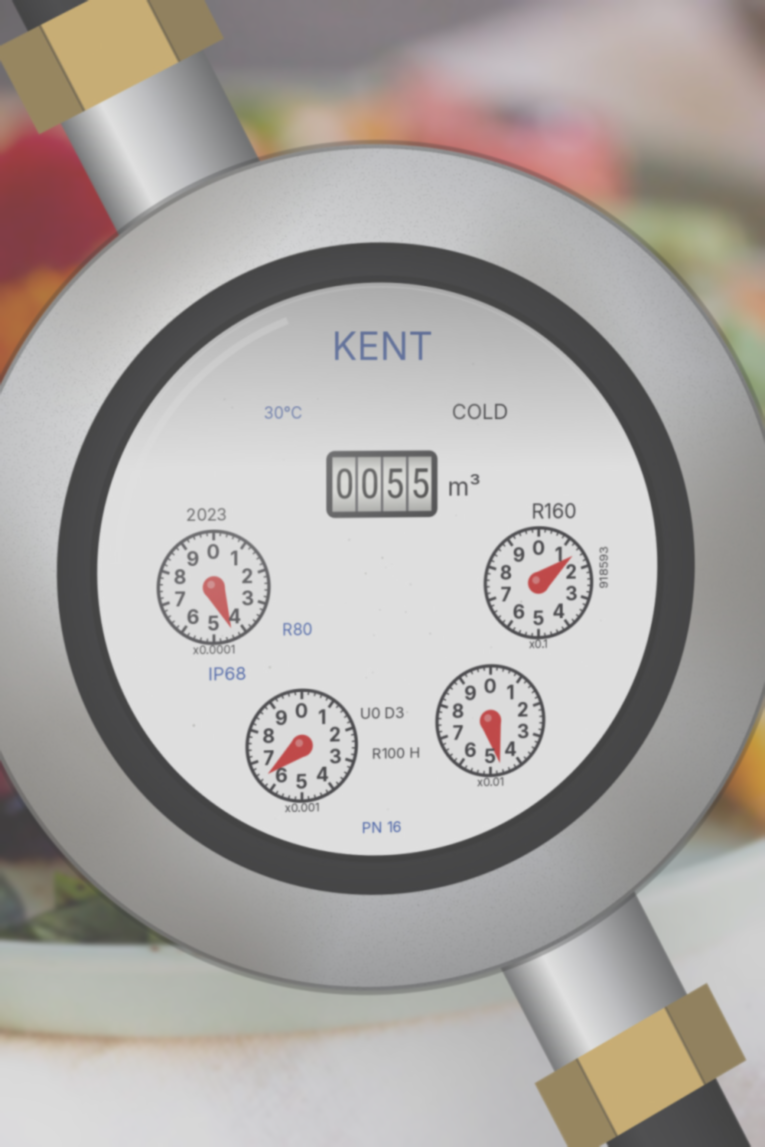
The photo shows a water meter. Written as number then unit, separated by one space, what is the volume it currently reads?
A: 55.1464 m³
